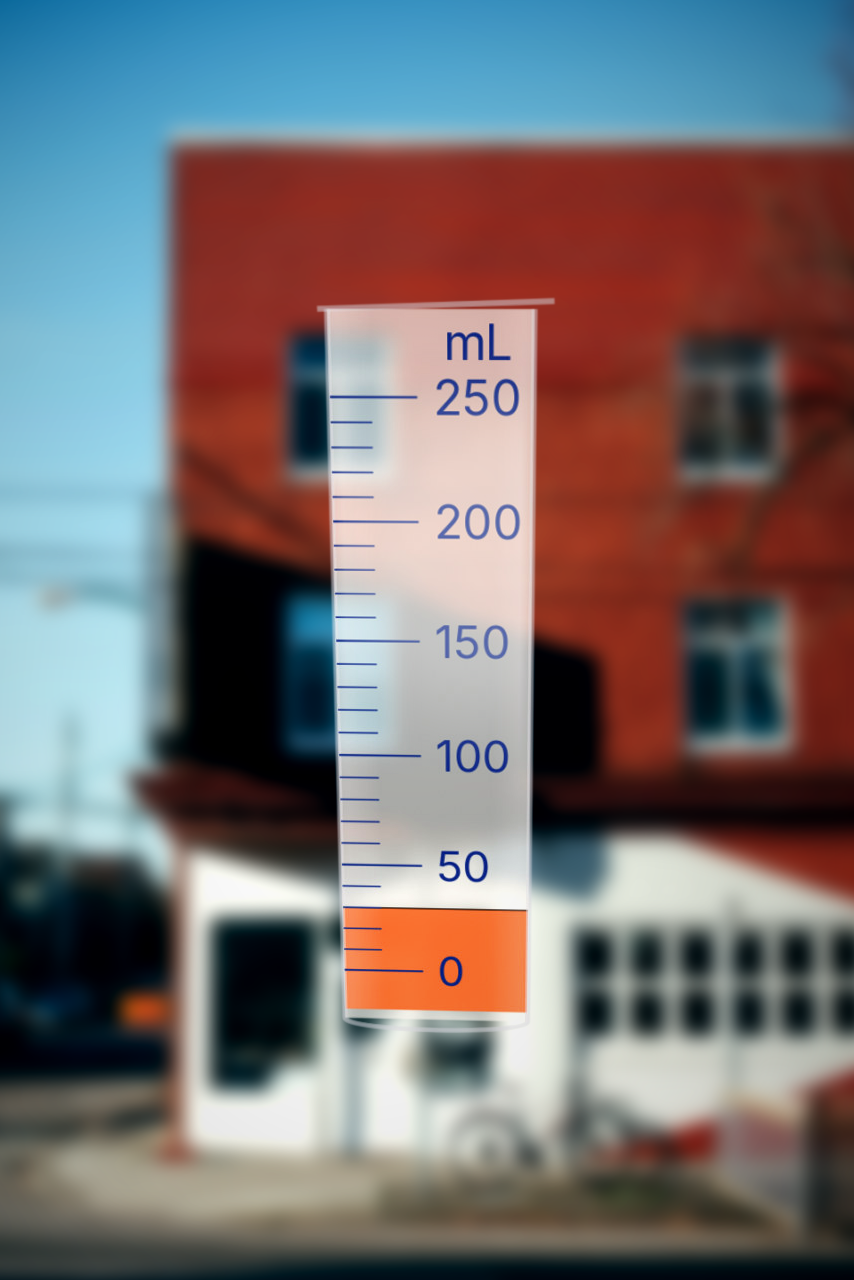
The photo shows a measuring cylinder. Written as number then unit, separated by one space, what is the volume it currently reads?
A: 30 mL
